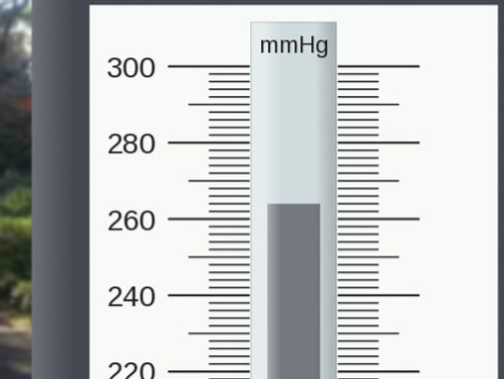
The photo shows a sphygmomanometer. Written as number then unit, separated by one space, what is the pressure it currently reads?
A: 264 mmHg
